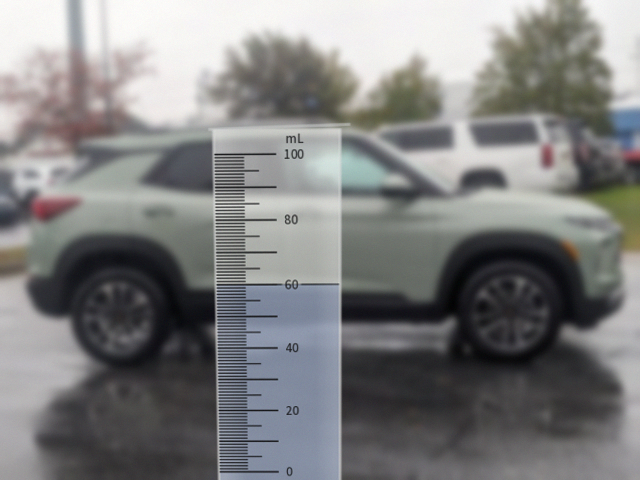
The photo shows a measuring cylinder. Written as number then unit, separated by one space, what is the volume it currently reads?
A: 60 mL
